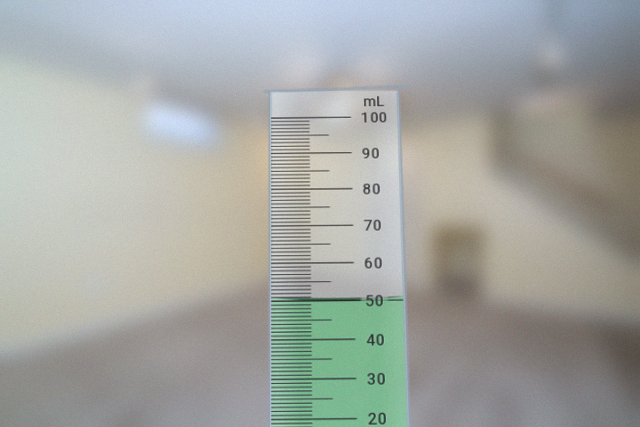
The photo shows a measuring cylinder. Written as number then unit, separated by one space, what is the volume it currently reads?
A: 50 mL
